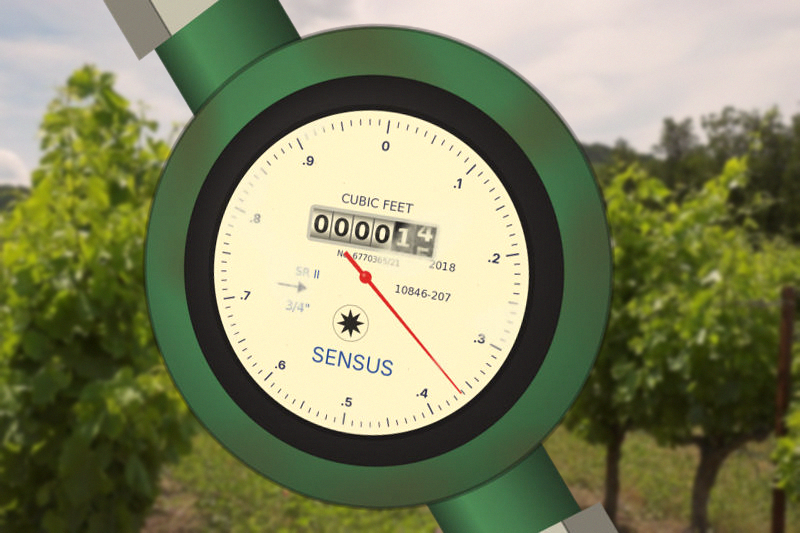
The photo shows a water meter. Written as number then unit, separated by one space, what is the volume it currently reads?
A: 14.36 ft³
